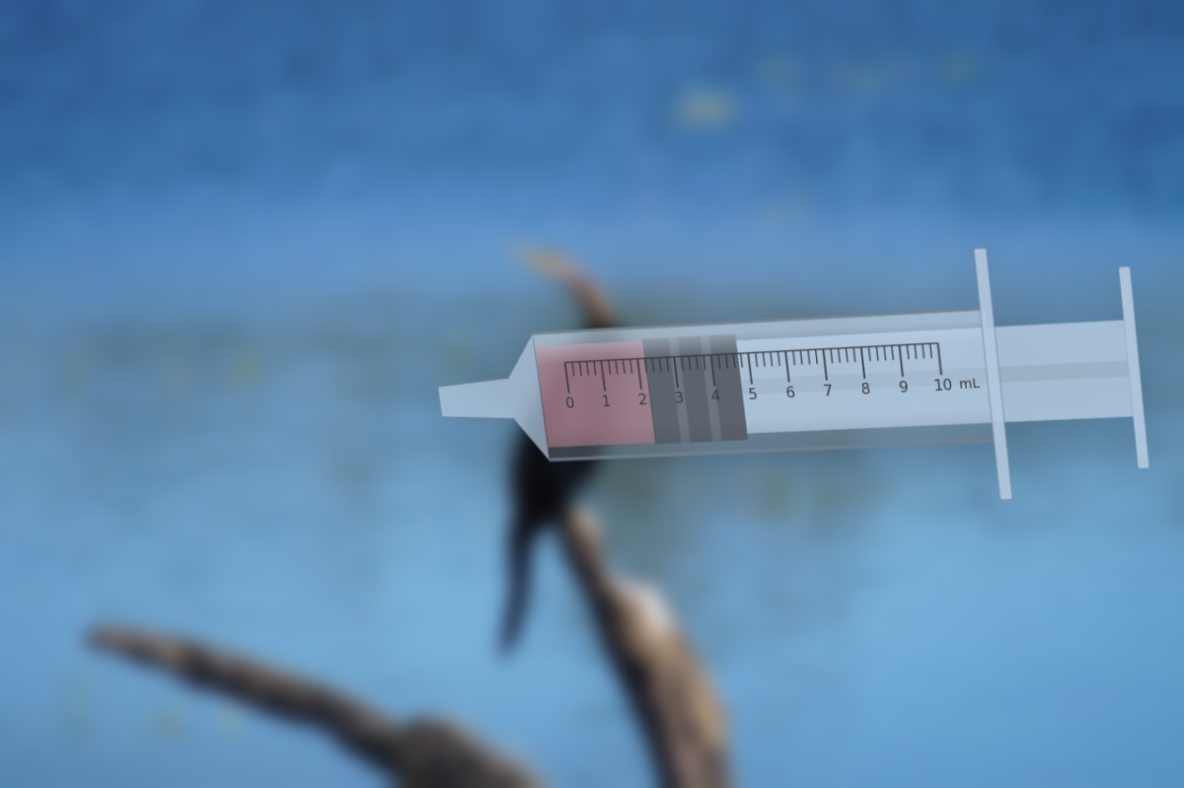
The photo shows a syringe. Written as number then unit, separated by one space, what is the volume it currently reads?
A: 2.2 mL
